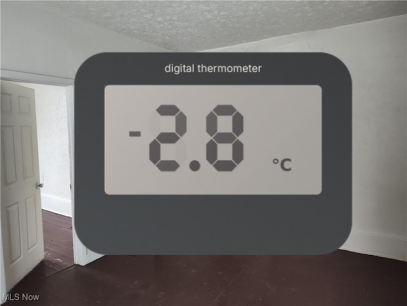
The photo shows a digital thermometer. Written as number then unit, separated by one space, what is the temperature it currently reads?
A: -2.8 °C
